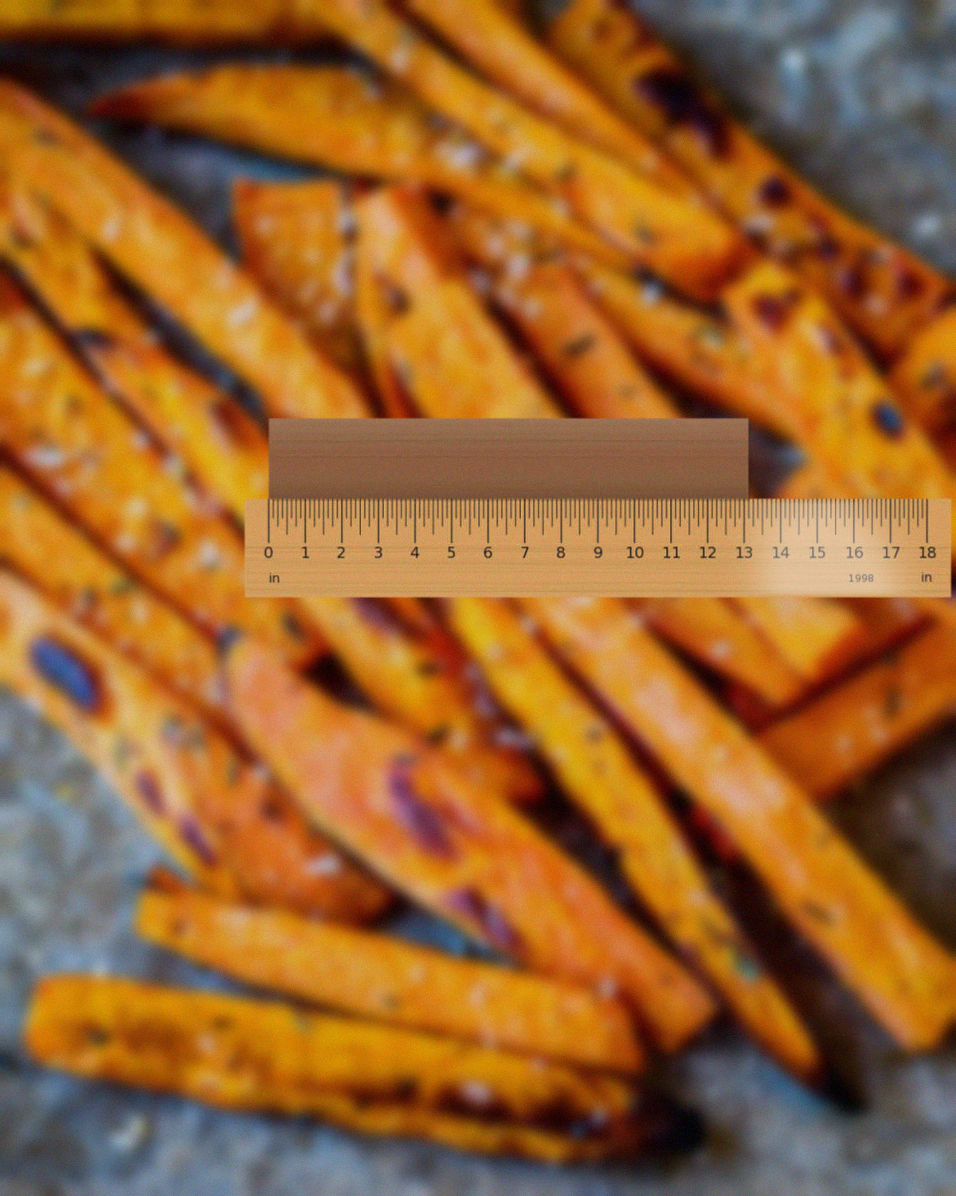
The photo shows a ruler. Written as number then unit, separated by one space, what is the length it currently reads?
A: 13.125 in
